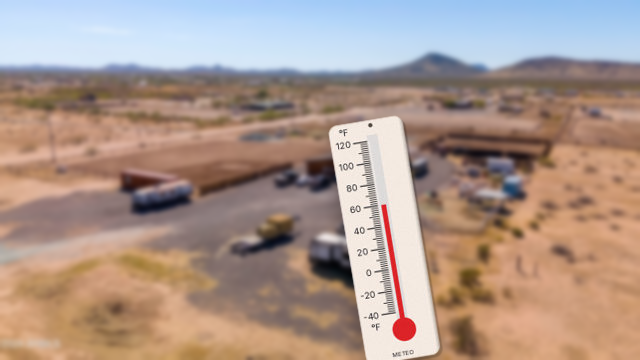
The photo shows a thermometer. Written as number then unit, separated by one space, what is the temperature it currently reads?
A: 60 °F
